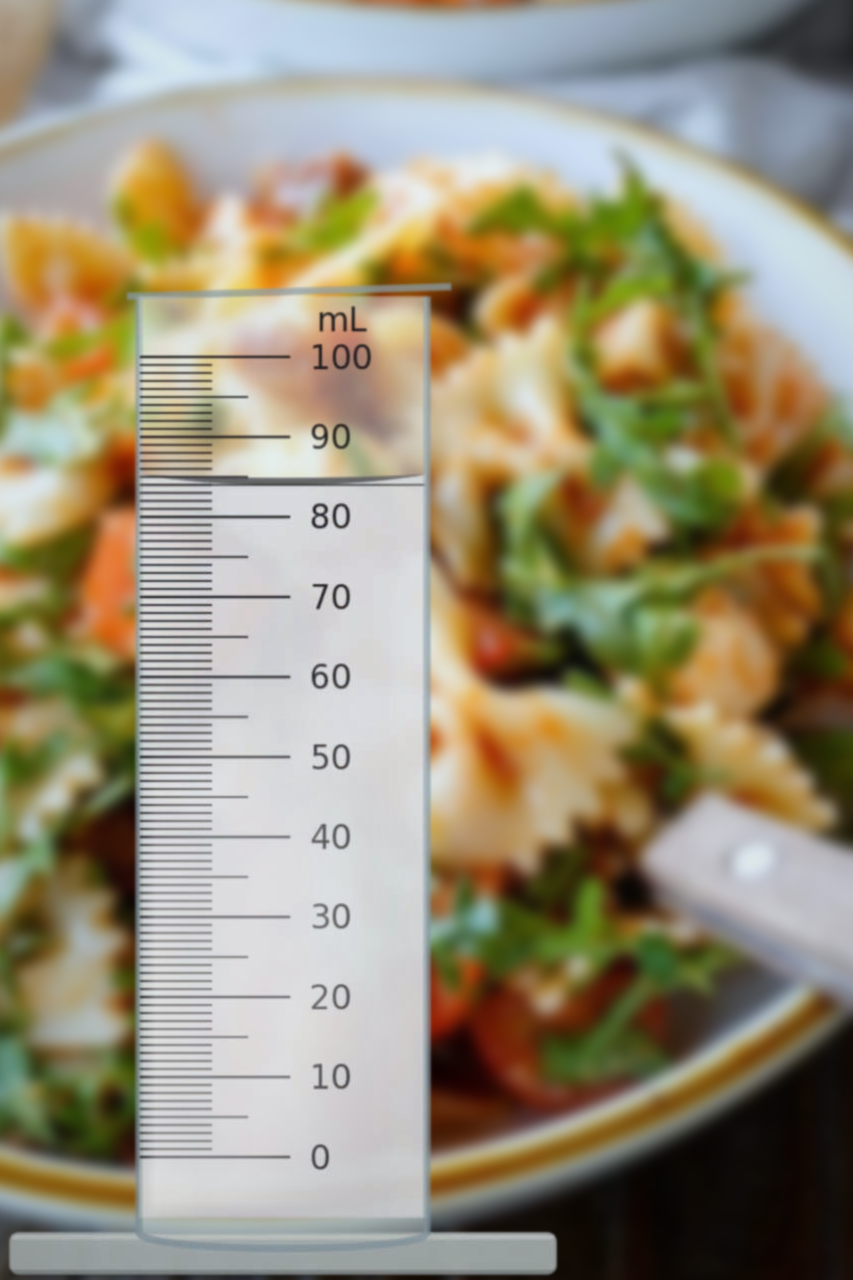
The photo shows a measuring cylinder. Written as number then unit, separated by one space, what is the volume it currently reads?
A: 84 mL
